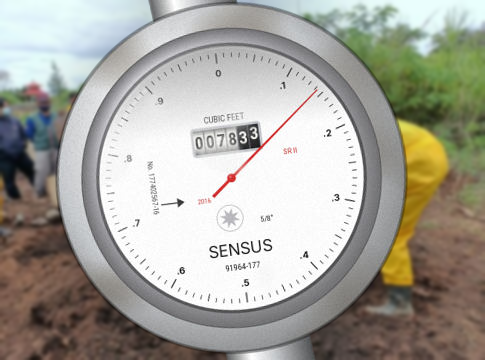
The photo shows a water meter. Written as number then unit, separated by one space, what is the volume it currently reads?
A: 7833.14 ft³
